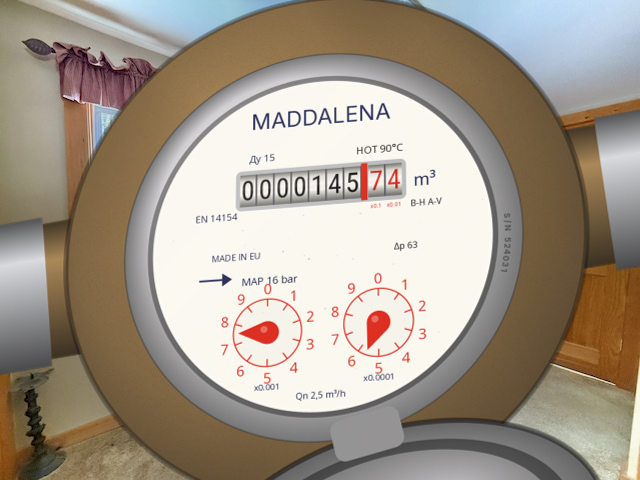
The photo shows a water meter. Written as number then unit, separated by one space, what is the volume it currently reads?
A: 145.7475 m³
